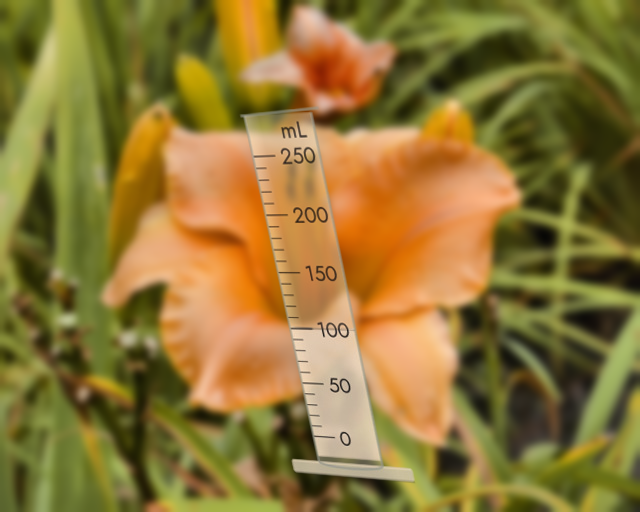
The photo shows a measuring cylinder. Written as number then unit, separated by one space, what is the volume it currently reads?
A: 100 mL
